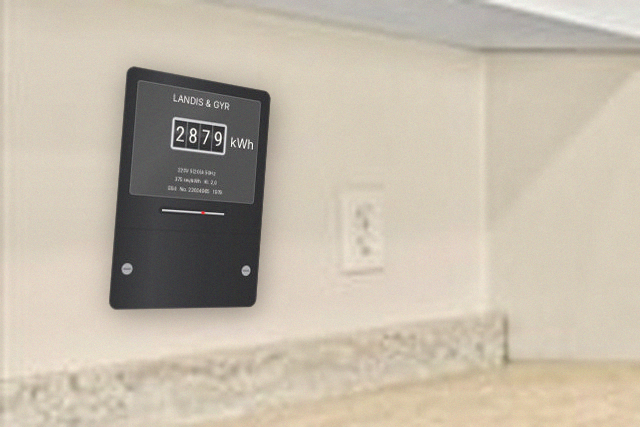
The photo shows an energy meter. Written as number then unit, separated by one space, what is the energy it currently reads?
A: 2879 kWh
